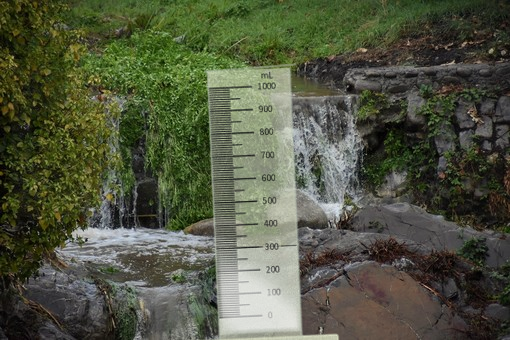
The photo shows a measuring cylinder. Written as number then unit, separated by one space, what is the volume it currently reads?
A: 300 mL
